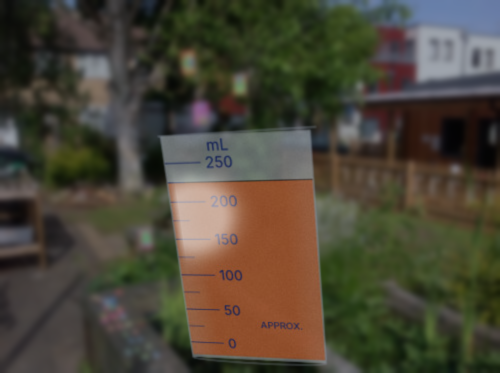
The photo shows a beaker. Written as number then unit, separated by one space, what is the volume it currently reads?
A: 225 mL
